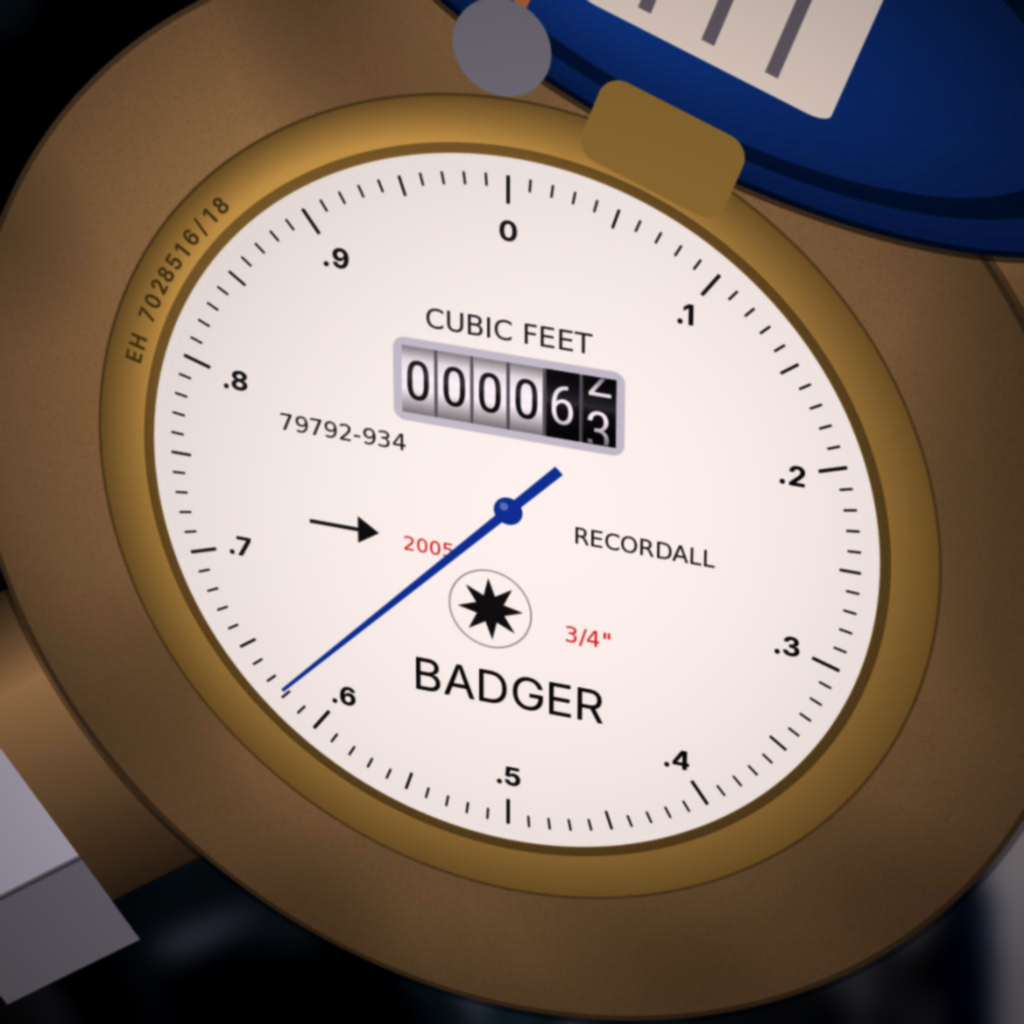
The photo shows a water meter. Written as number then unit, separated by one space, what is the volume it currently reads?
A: 62.62 ft³
